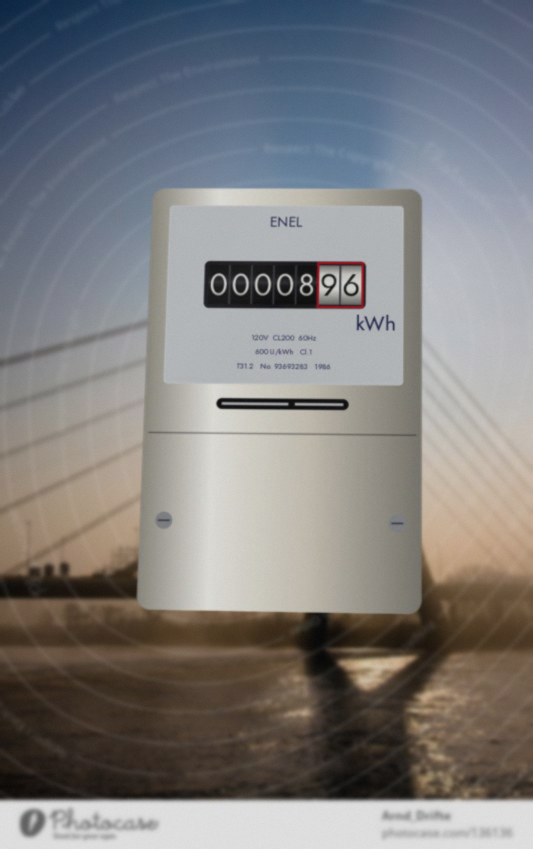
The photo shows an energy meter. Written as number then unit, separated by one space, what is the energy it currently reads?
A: 8.96 kWh
